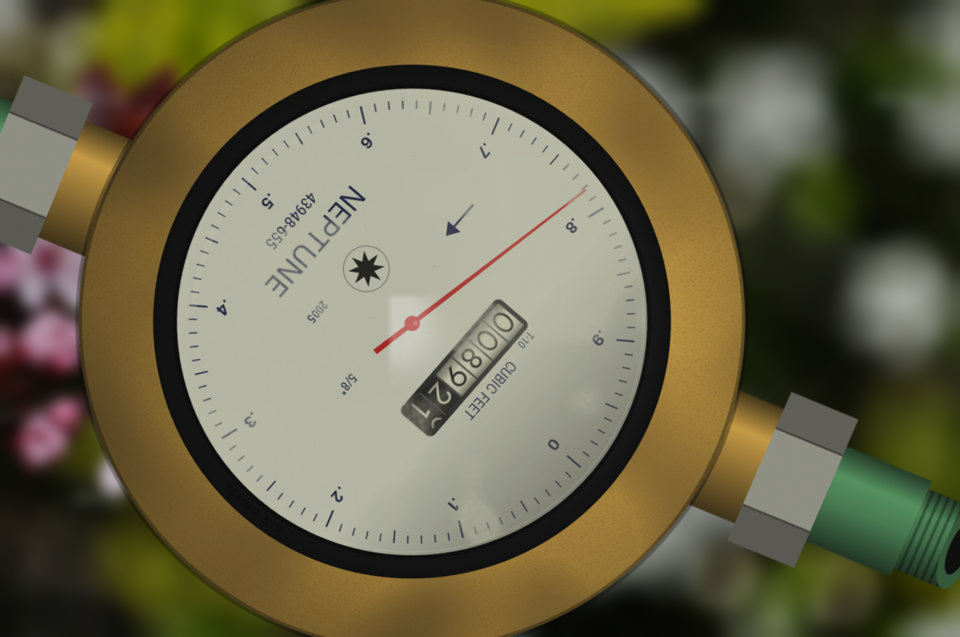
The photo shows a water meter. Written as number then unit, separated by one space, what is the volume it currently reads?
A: 8920.78 ft³
